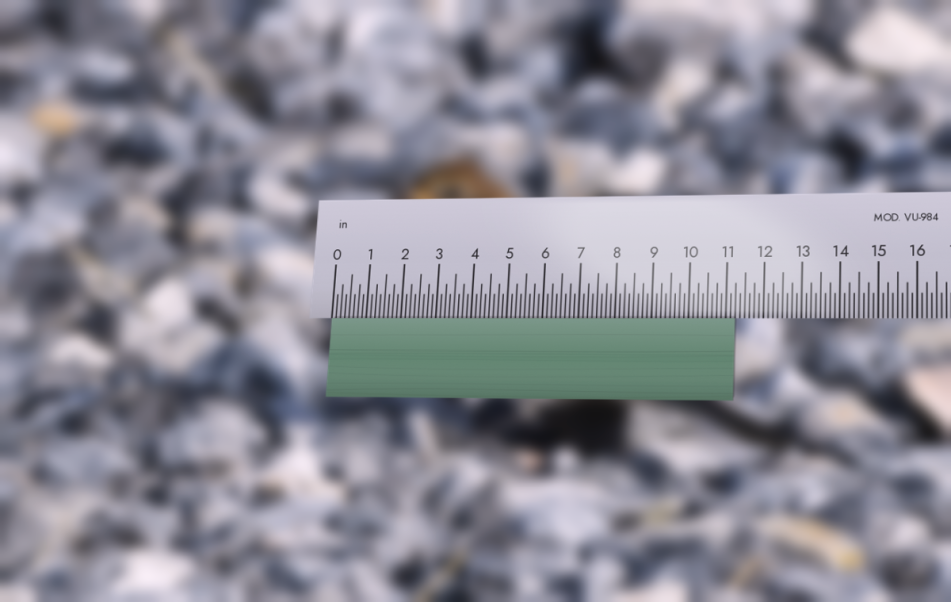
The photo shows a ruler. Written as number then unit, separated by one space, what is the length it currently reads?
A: 11.25 in
